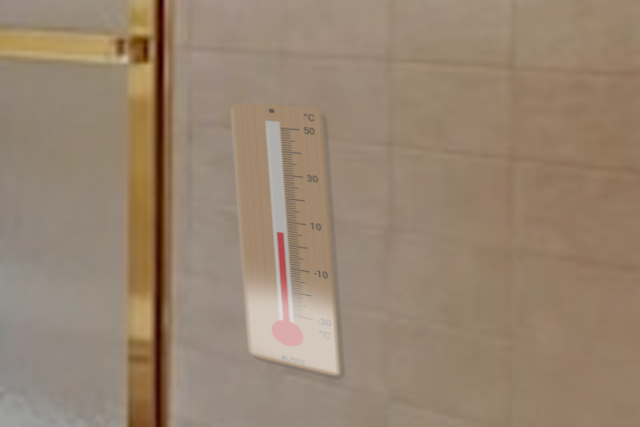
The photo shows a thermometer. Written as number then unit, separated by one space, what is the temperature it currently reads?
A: 5 °C
